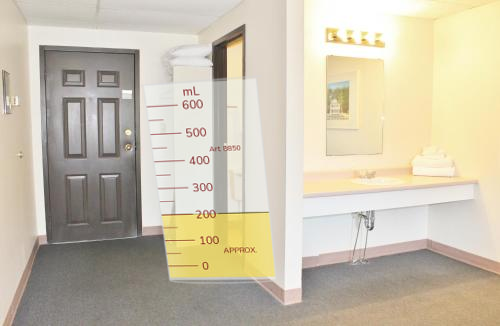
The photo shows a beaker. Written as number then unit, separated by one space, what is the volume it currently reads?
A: 200 mL
